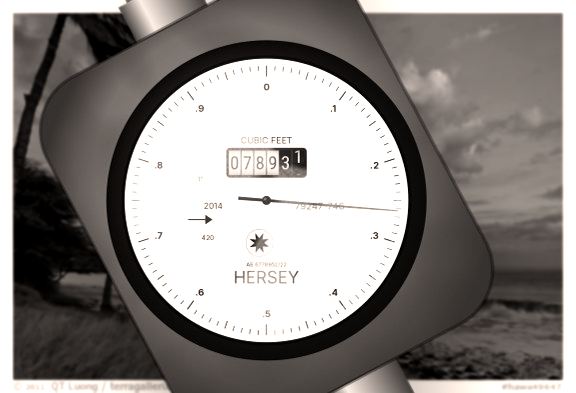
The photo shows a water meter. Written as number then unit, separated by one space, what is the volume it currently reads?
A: 78931.26 ft³
